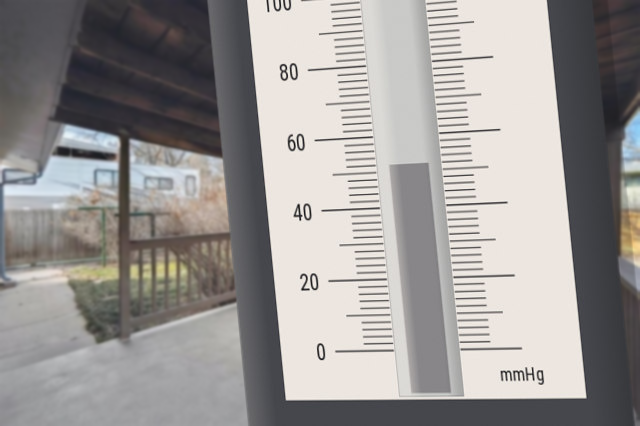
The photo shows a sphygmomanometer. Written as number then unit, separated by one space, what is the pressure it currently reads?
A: 52 mmHg
